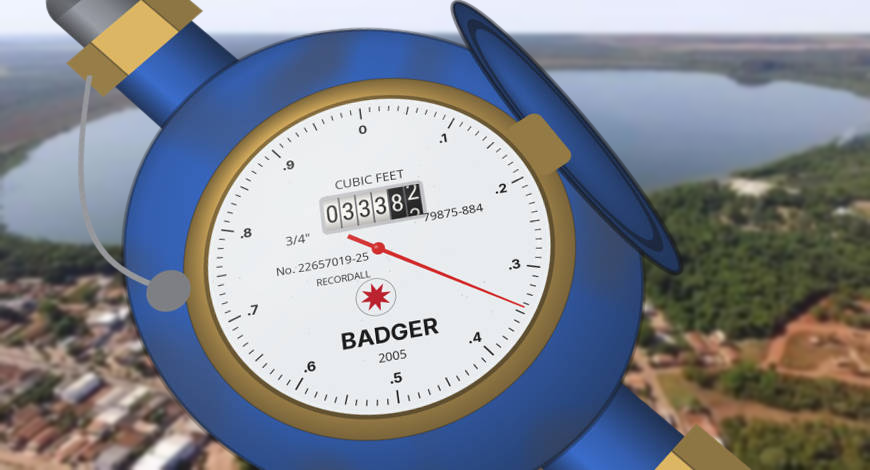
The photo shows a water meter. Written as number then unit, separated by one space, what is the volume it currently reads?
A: 33382.34 ft³
